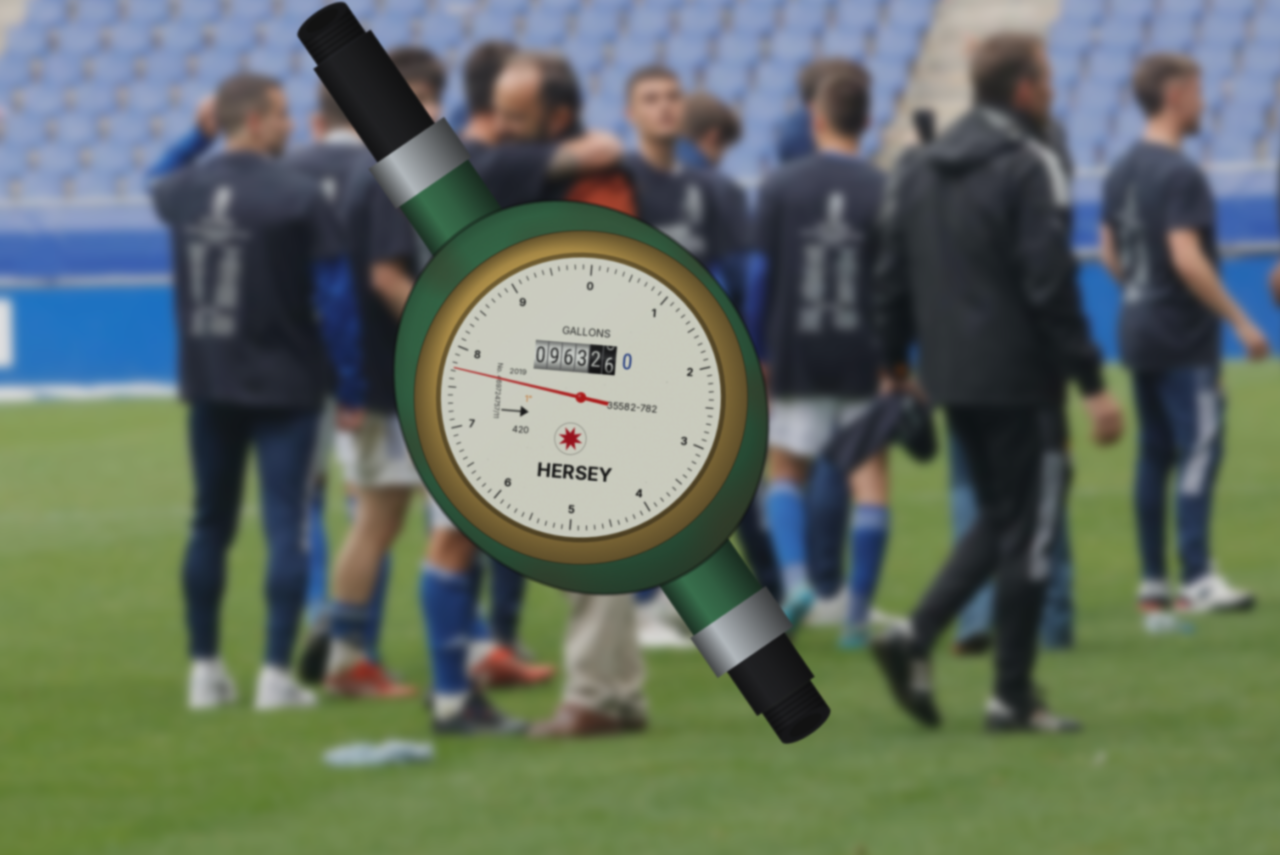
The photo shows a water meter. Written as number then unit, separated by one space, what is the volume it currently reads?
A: 963257.7 gal
